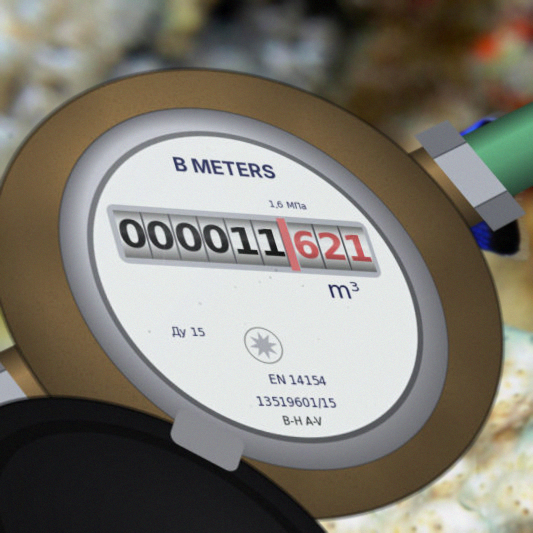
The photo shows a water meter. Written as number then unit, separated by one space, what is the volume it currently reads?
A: 11.621 m³
